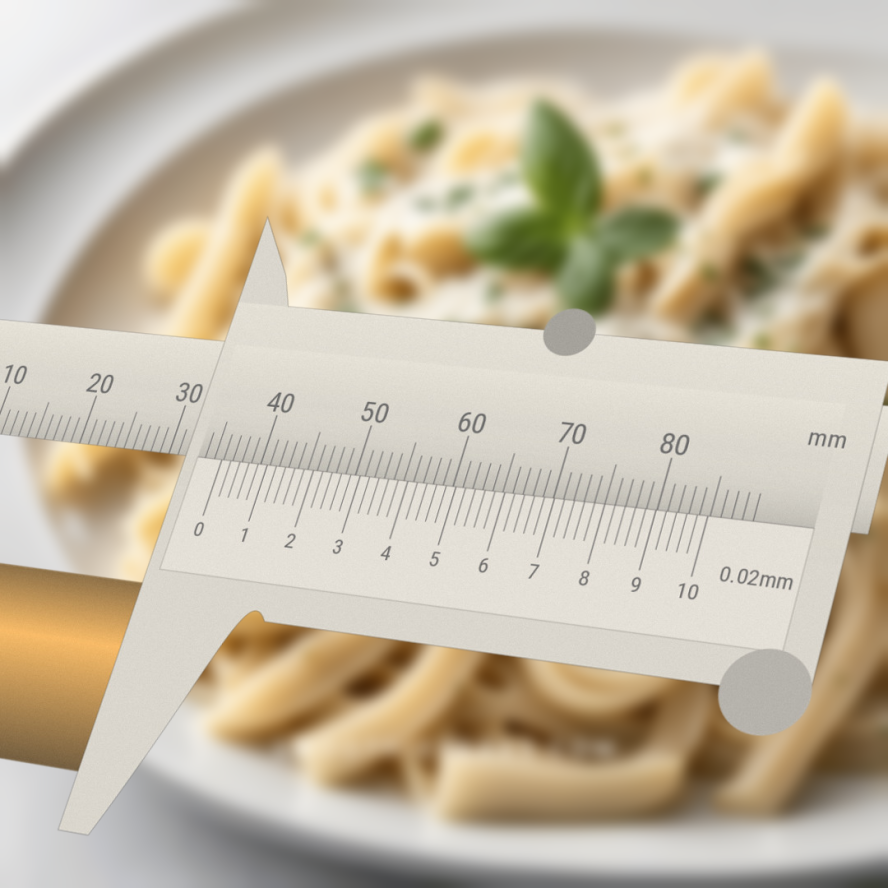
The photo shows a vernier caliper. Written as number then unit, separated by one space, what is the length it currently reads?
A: 35.8 mm
